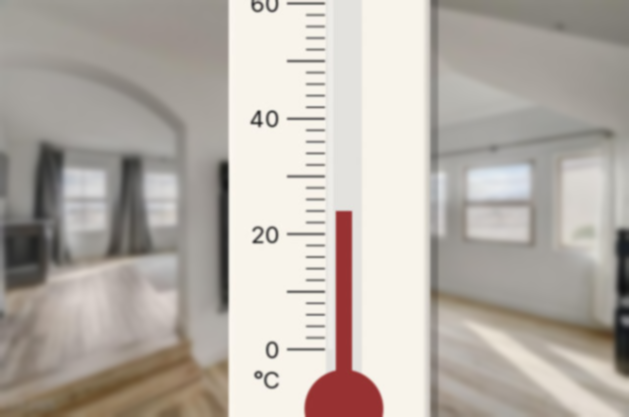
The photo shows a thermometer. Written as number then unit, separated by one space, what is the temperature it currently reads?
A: 24 °C
